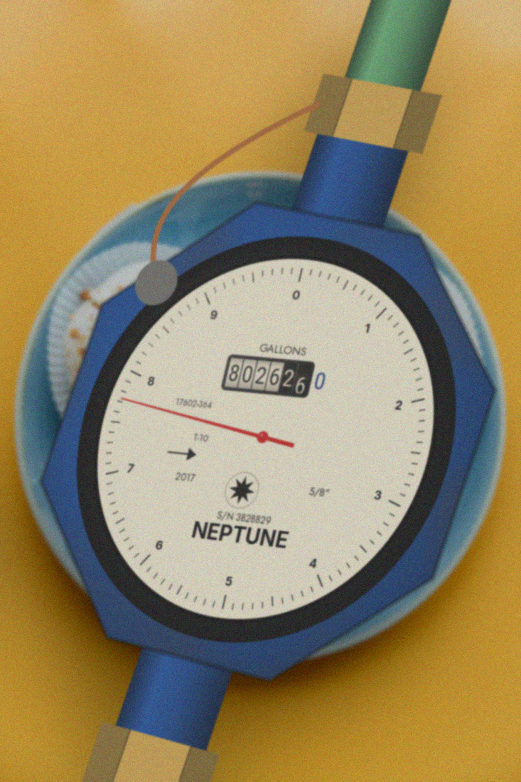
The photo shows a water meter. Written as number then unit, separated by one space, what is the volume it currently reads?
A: 8026257.7 gal
